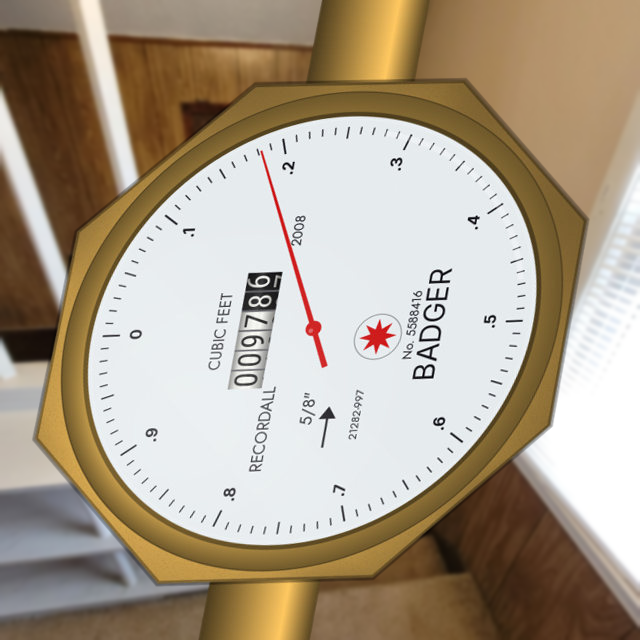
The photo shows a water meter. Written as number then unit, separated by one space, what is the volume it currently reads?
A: 9786.18 ft³
